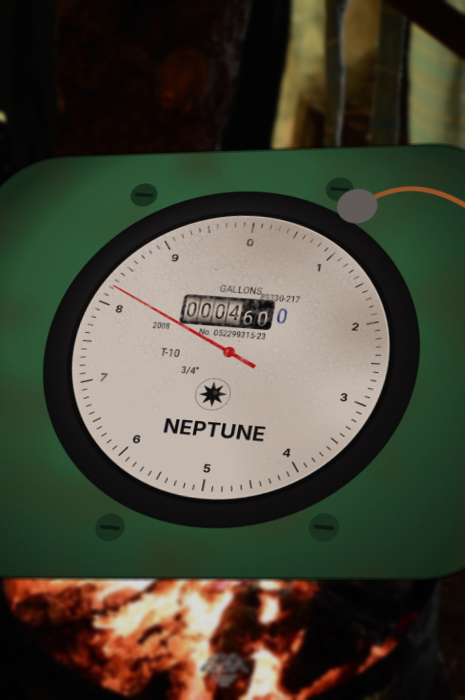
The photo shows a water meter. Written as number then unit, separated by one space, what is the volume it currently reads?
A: 4598.2 gal
